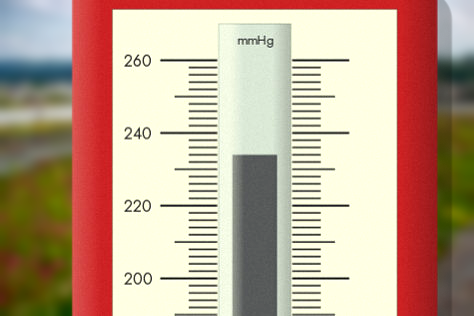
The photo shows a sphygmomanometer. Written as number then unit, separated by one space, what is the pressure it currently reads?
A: 234 mmHg
